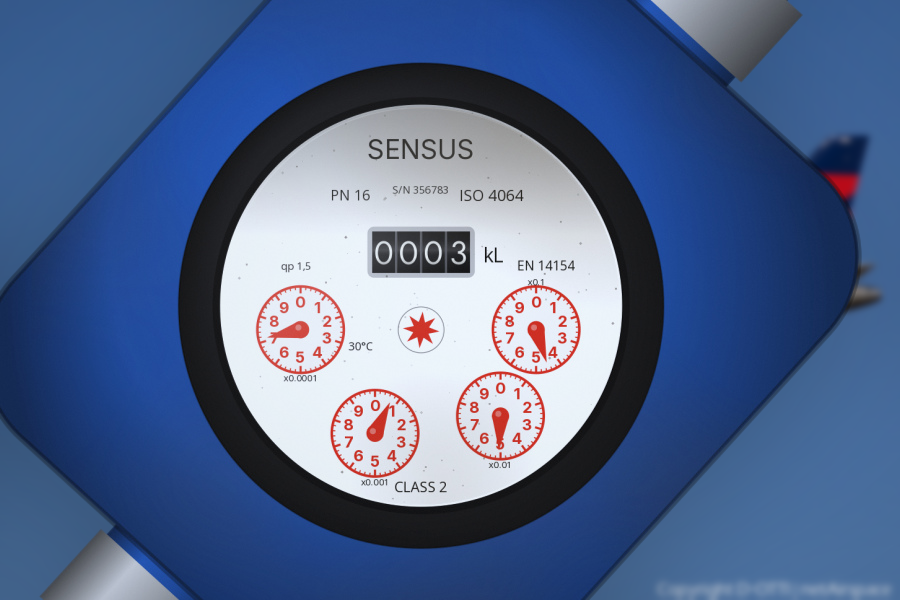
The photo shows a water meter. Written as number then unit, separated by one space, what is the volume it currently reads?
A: 3.4507 kL
